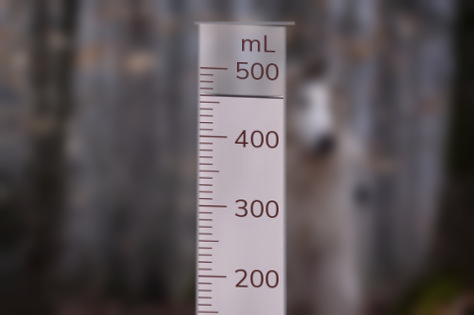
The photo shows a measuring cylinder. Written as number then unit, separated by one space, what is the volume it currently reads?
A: 460 mL
